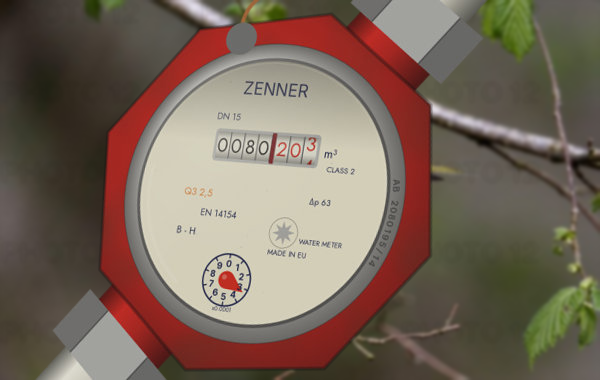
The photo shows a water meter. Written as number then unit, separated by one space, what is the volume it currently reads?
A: 80.2033 m³
